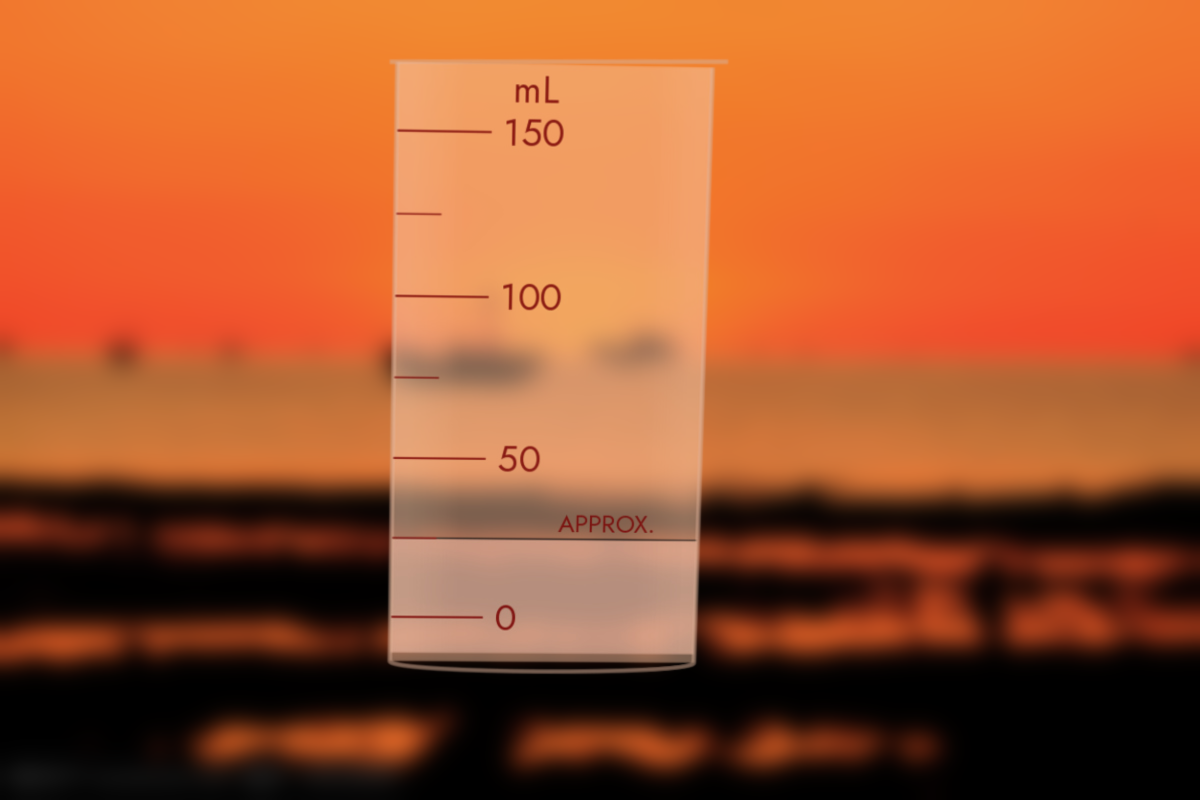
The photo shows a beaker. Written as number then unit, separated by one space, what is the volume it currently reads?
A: 25 mL
